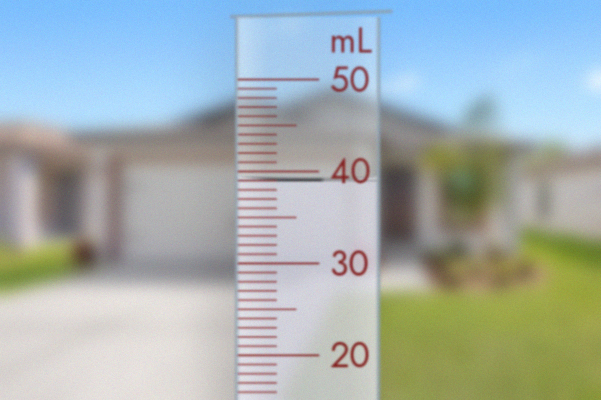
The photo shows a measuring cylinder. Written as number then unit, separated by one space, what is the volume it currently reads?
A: 39 mL
